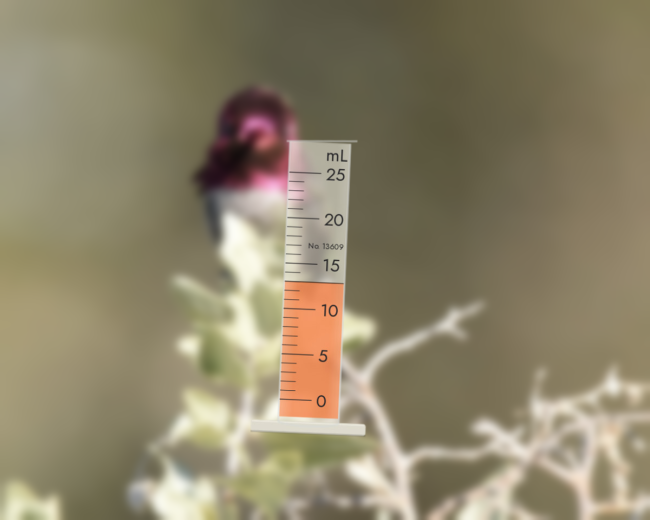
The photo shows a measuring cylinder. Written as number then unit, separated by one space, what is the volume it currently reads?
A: 13 mL
